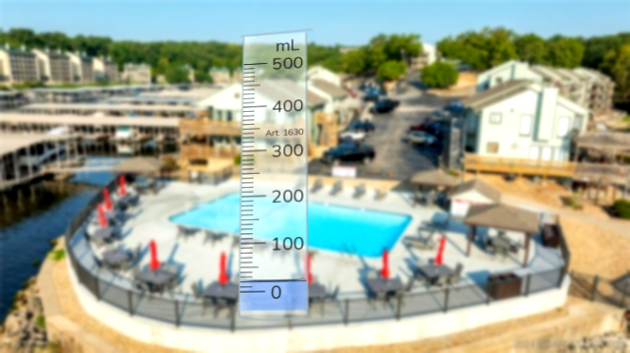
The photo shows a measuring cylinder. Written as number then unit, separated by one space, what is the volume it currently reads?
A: 20 mL
